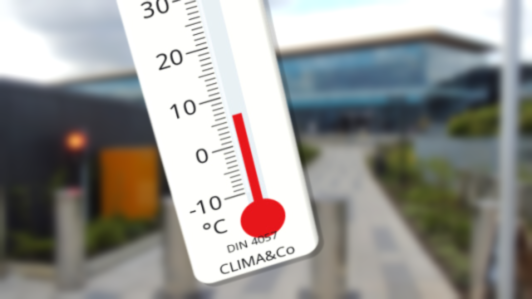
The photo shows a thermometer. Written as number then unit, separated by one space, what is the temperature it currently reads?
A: 6 °C
